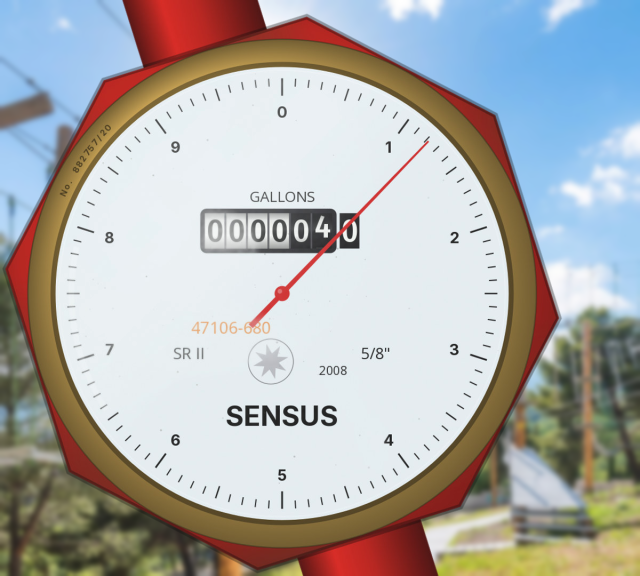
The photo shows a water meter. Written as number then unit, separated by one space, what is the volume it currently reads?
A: 41.2 gal
